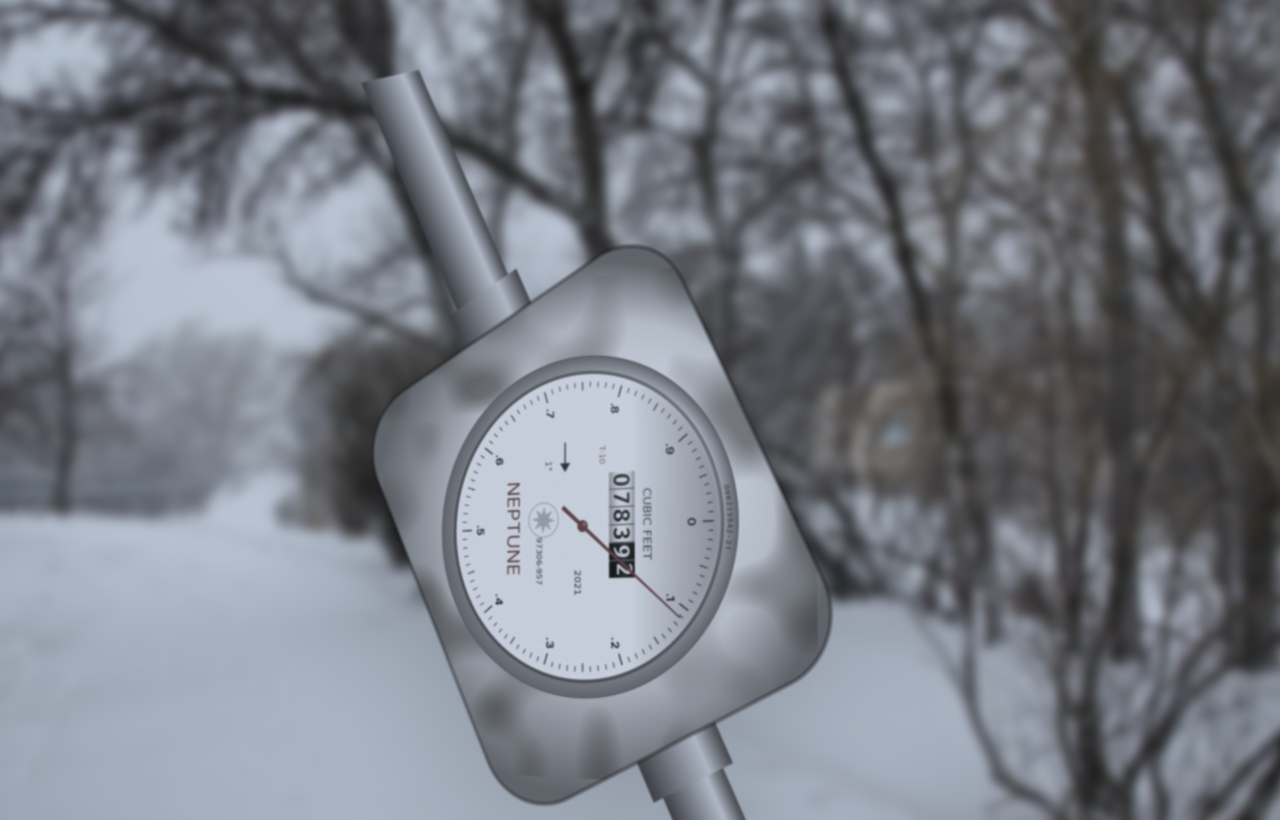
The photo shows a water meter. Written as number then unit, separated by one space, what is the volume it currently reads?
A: 78392.11 ft³
